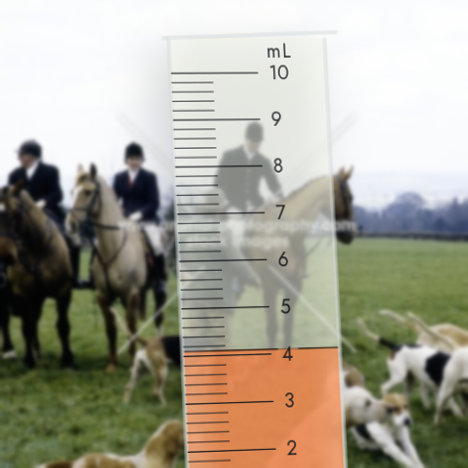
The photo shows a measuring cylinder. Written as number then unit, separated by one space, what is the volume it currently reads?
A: 4.1 mL
